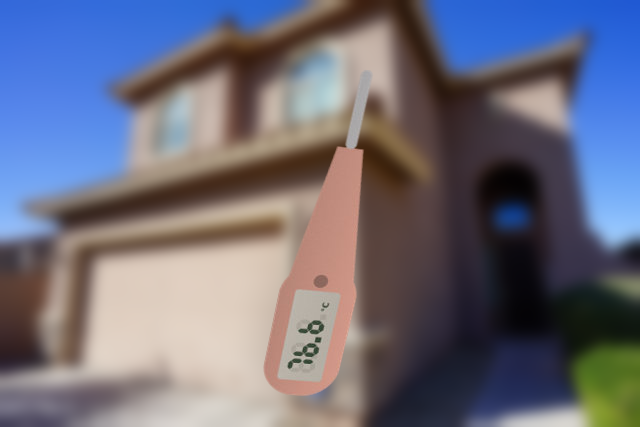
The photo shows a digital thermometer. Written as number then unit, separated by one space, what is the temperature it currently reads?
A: 76.6 °C
